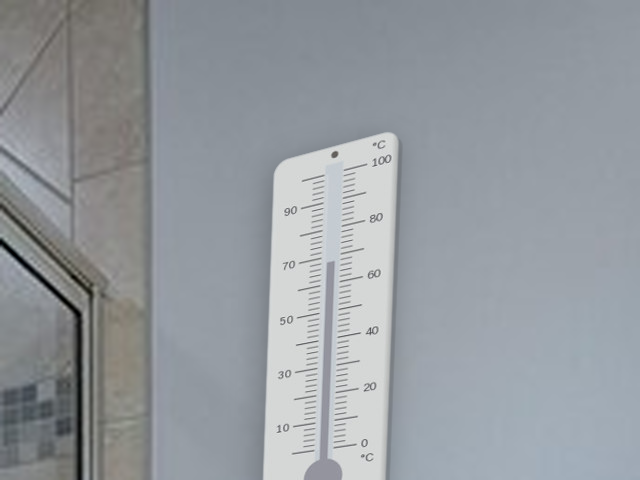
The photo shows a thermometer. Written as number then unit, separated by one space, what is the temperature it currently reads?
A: 68 °C
